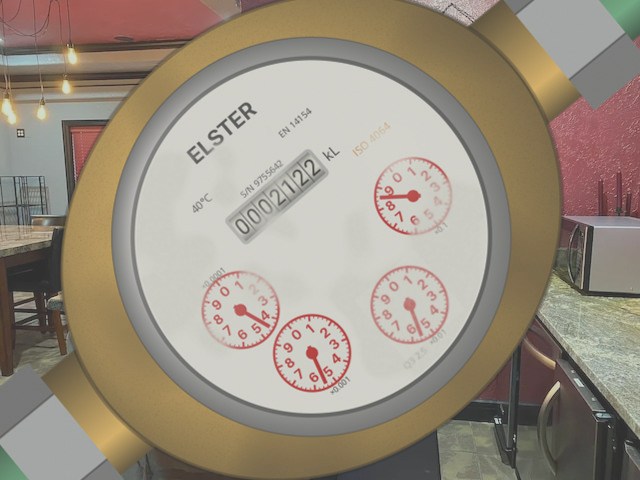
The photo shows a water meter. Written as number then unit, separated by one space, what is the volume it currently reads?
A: 2122.8554 kL
